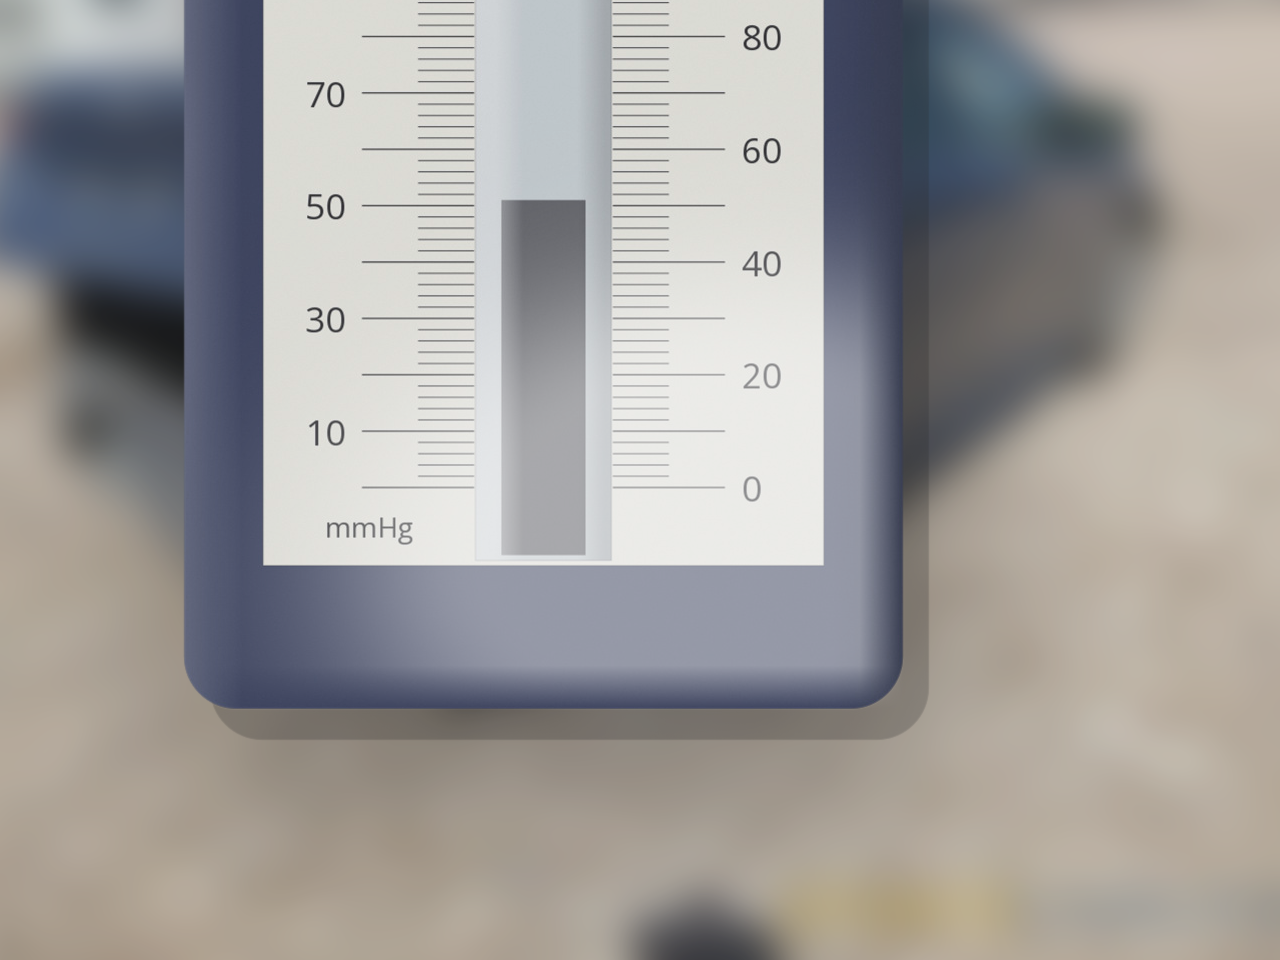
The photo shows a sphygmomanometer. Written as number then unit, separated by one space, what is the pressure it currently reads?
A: 51 mmHg
